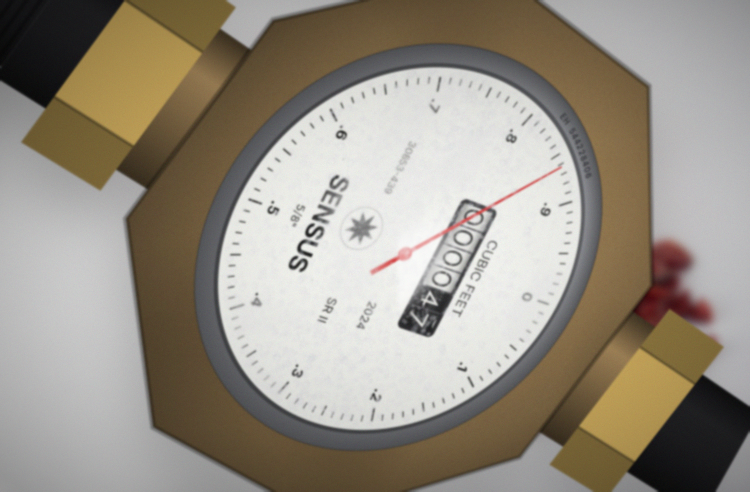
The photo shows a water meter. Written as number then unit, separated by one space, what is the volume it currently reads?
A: 46.86 ft³
